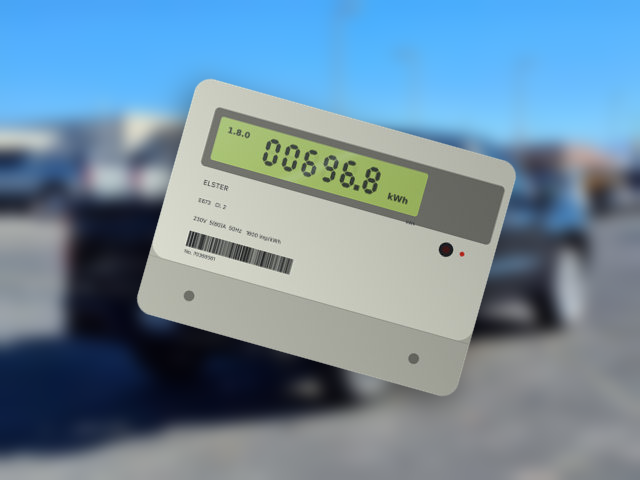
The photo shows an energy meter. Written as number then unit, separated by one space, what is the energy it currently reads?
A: 696.8 kWh
